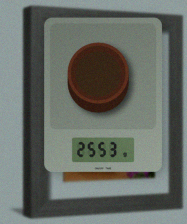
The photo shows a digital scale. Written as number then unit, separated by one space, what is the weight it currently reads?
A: 2553 g
